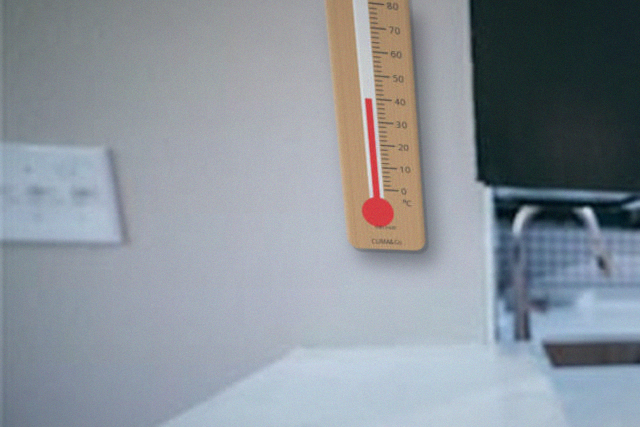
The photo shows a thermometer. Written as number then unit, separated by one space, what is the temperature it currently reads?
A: 40 °C
